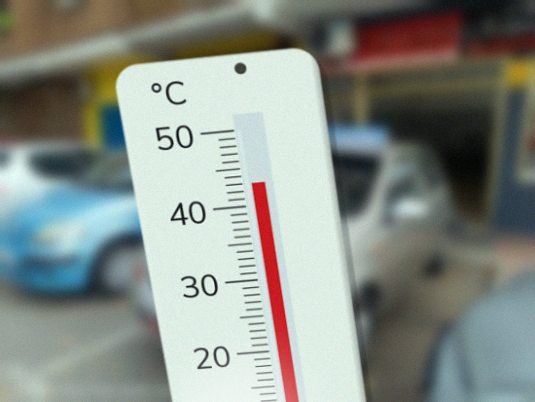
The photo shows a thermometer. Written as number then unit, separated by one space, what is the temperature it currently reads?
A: 43 °C
